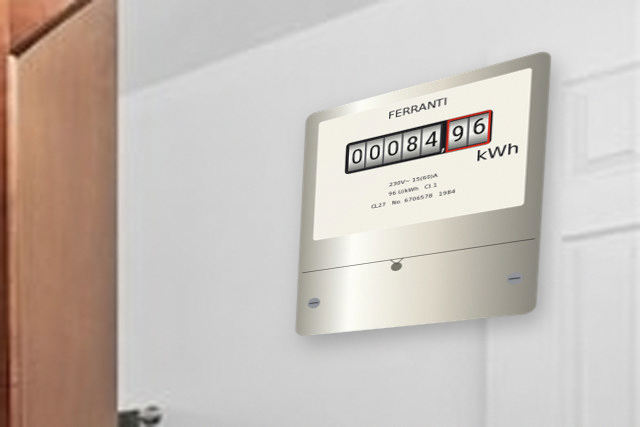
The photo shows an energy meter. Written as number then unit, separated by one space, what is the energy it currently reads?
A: 84.96 kWh
